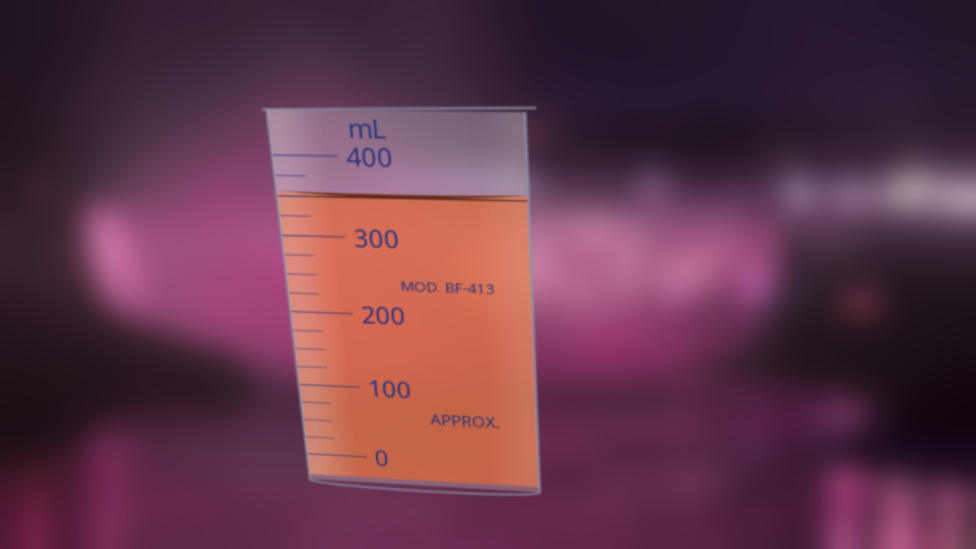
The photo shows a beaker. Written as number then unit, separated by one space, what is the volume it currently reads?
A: 350 mL
